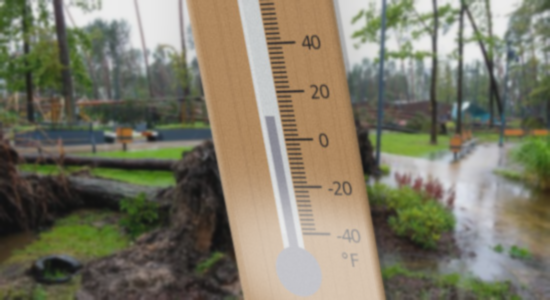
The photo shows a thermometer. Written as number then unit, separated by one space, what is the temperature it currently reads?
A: 10 °F
